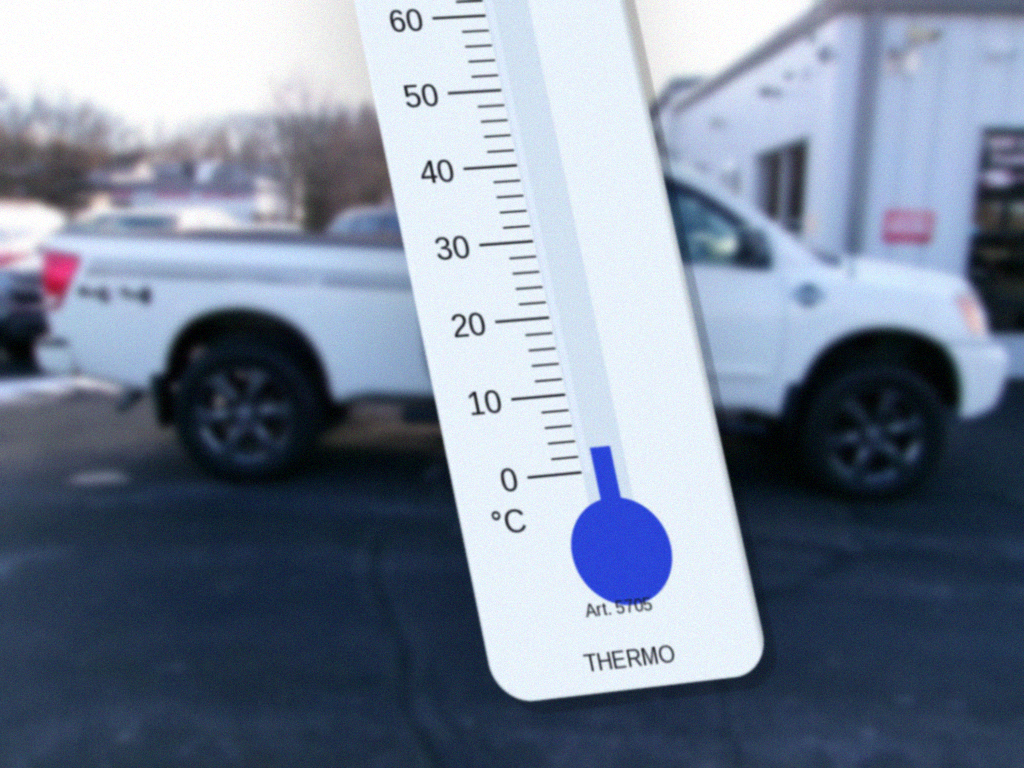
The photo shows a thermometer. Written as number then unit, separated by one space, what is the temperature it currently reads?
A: 3 °C
